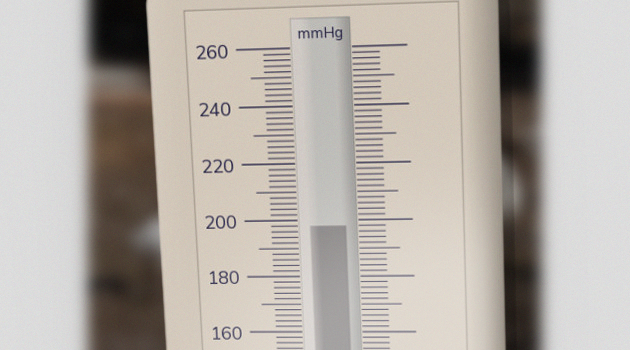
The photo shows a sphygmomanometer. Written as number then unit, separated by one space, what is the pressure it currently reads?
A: 198 mmHg
